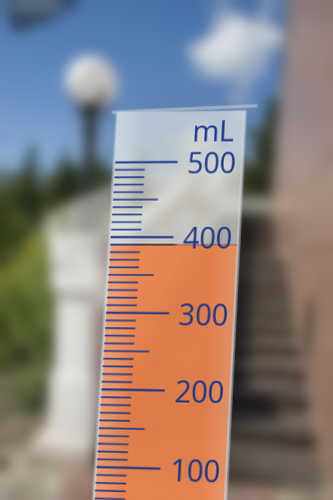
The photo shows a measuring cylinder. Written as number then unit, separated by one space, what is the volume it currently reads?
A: 390 mL
